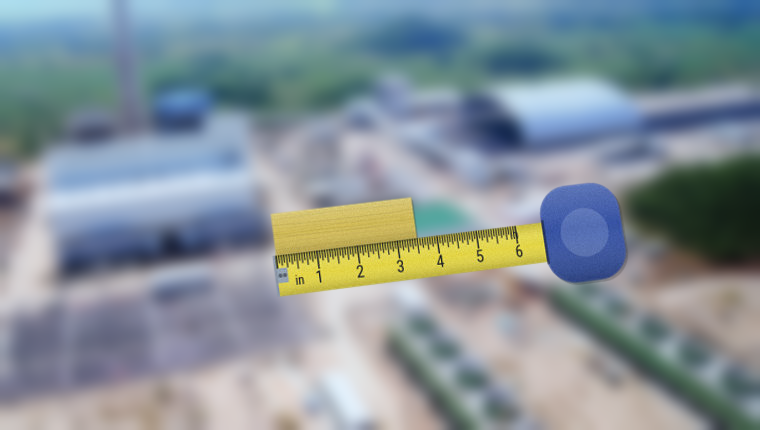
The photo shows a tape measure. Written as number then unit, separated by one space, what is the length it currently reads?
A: 3.5 in
